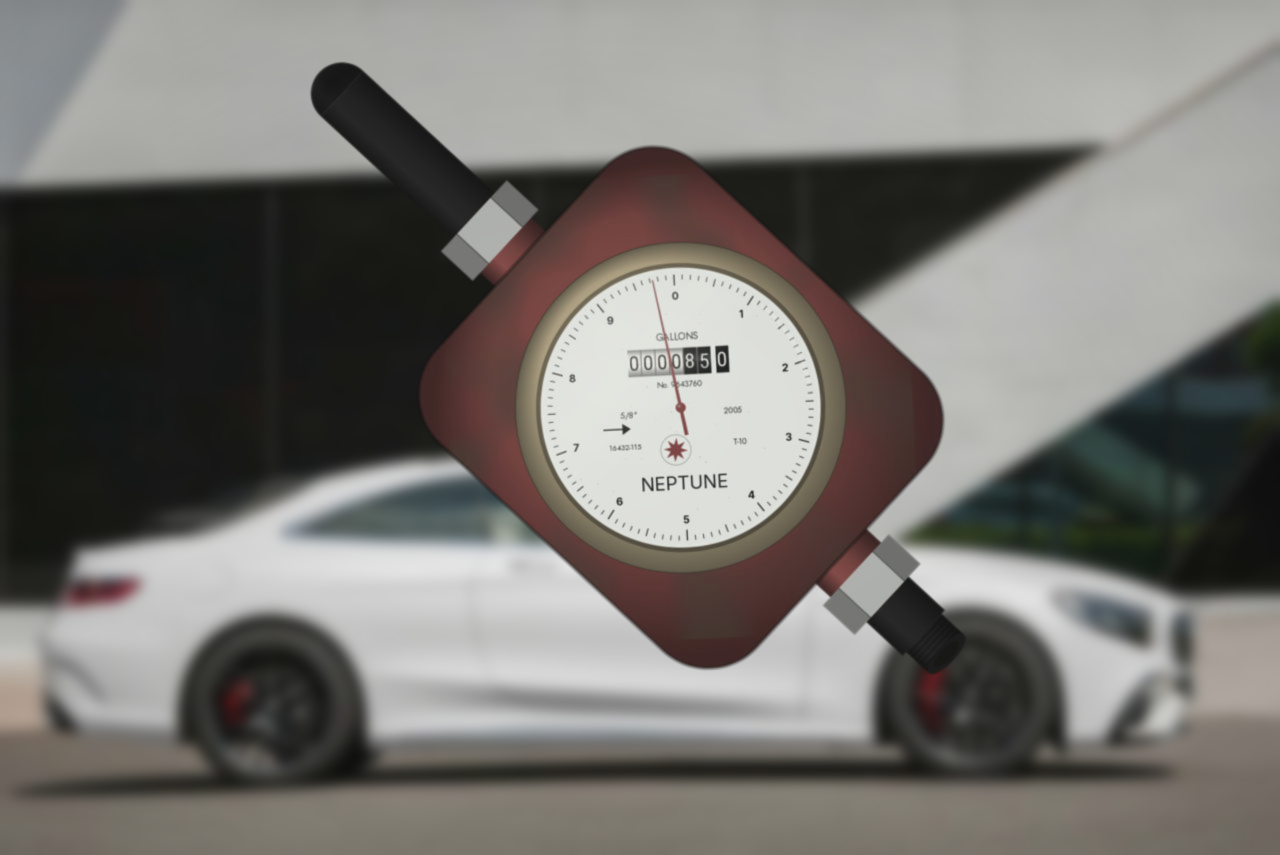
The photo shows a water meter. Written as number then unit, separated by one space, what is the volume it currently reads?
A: 849.7 gal
